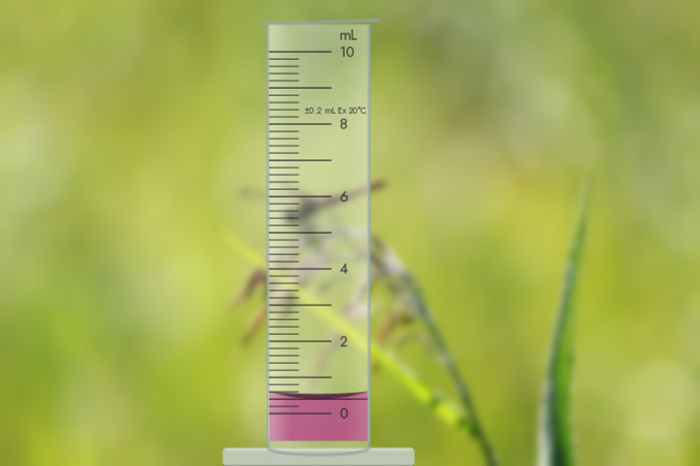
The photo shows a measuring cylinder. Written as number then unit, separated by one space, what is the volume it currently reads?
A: 0.4 mL
